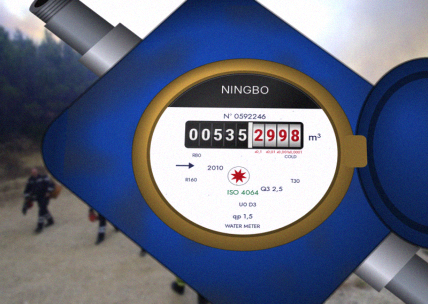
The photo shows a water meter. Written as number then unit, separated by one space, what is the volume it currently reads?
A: 535.2998 m³
